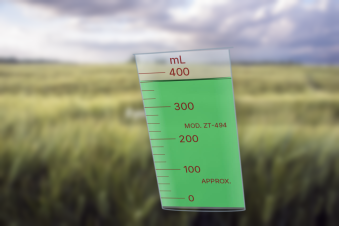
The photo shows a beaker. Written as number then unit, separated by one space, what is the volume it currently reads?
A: 375 mL
